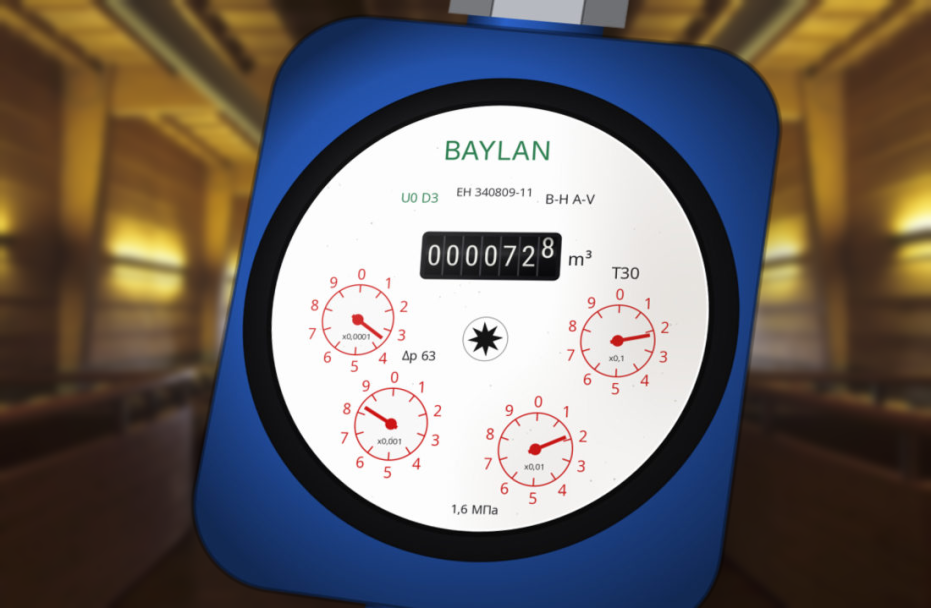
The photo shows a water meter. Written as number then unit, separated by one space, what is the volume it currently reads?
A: 728.2183 m³
